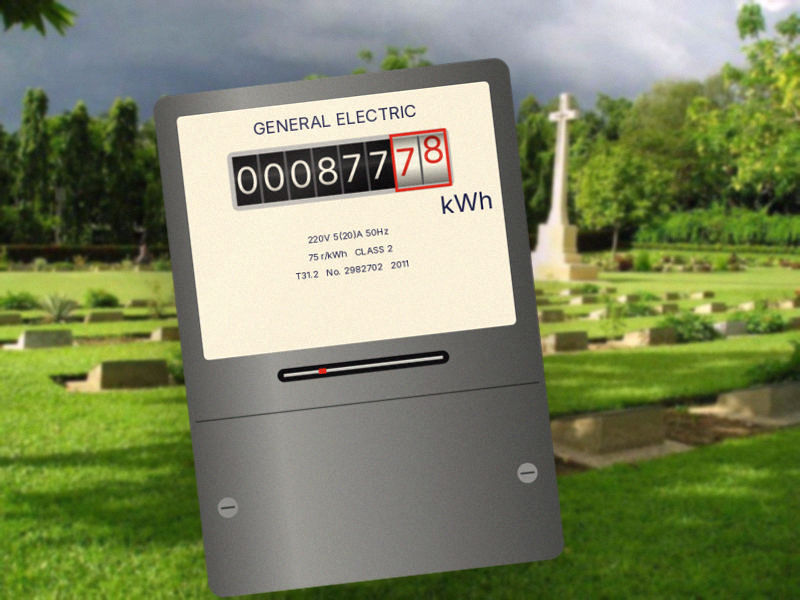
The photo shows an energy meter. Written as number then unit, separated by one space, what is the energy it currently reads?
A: 877.78 kWh
